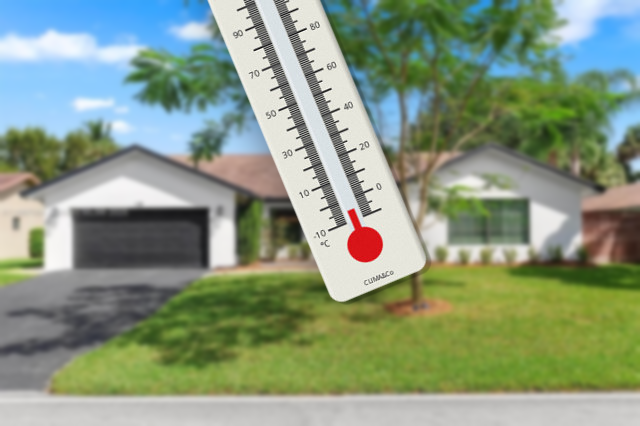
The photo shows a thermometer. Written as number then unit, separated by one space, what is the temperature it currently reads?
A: -5 °C
